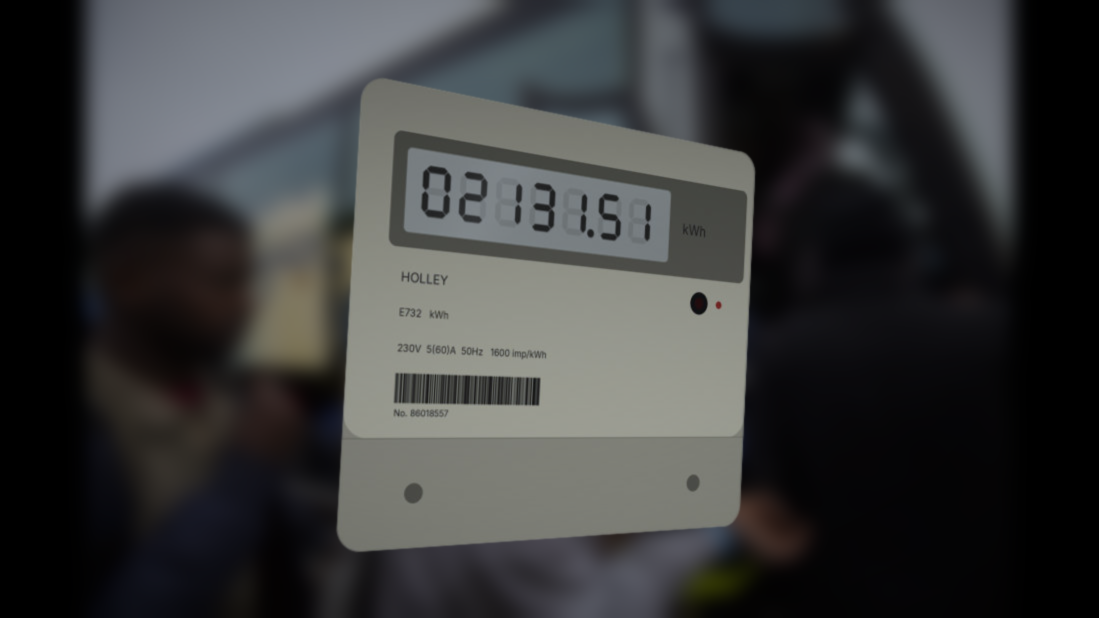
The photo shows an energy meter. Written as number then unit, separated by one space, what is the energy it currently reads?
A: 2131.51 kWh
